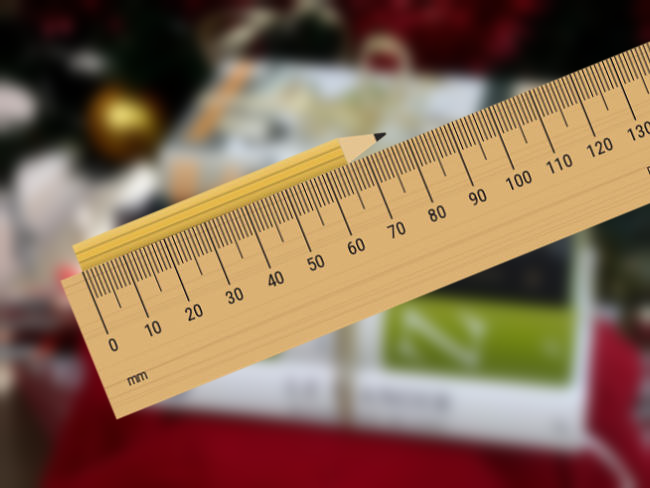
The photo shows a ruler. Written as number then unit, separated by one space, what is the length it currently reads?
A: 76 mm
